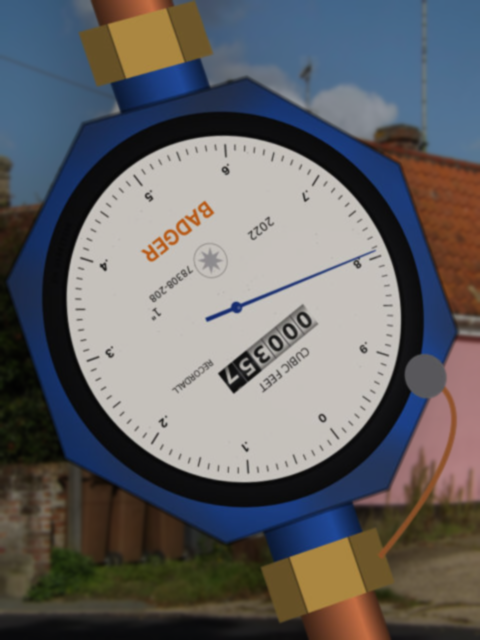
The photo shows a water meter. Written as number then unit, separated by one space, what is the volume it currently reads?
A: 356.79 ft³
